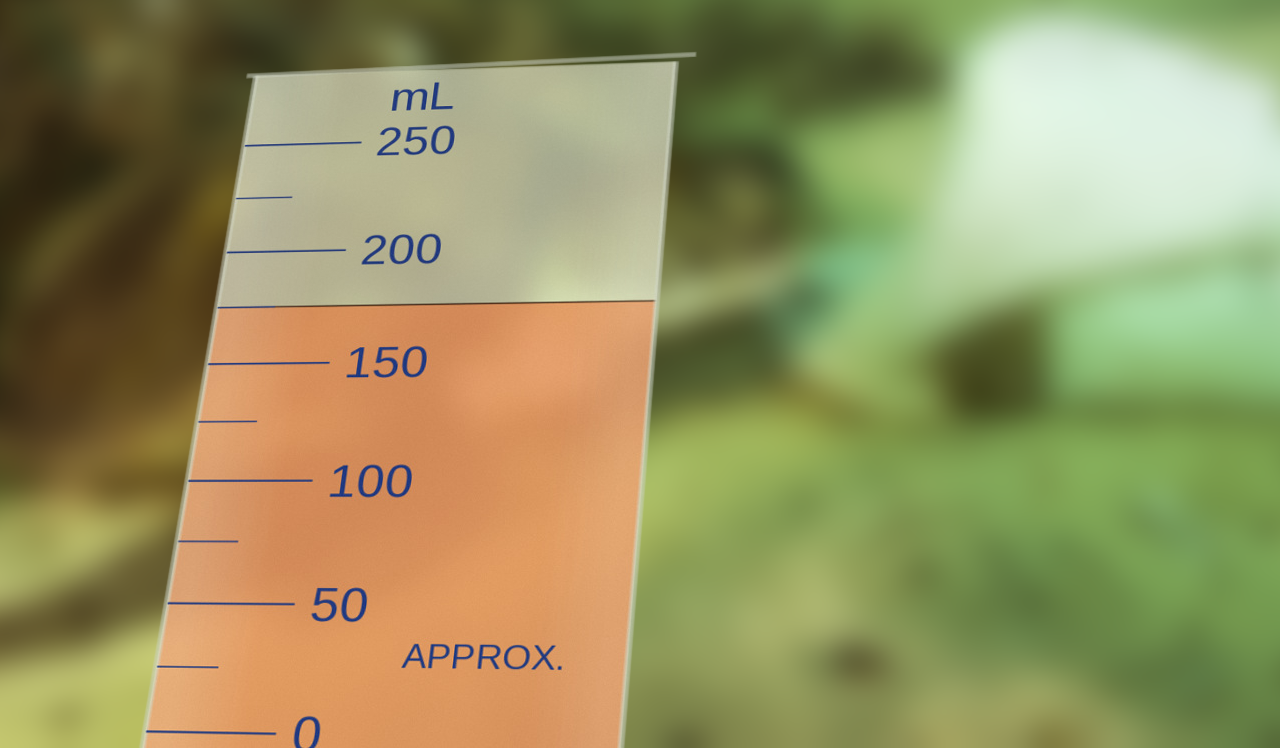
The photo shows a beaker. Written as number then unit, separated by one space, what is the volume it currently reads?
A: 175 mL
